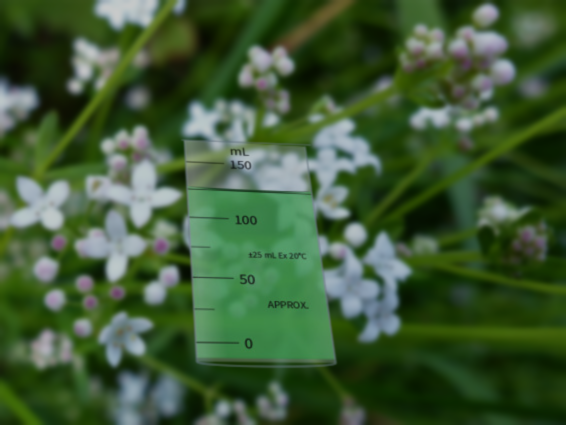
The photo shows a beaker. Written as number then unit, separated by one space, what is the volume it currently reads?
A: 125 mL
